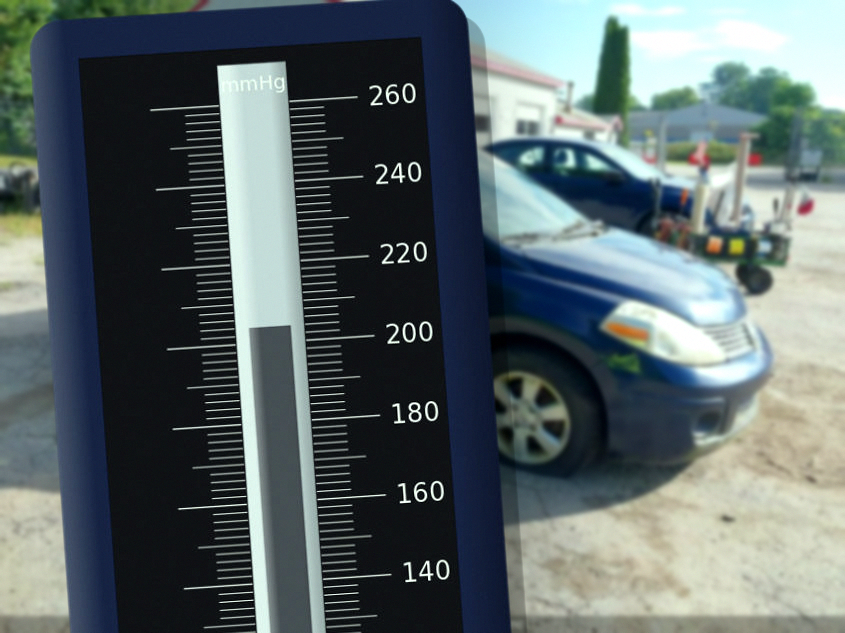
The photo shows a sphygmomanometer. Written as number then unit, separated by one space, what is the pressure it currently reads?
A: 204 mmHg
